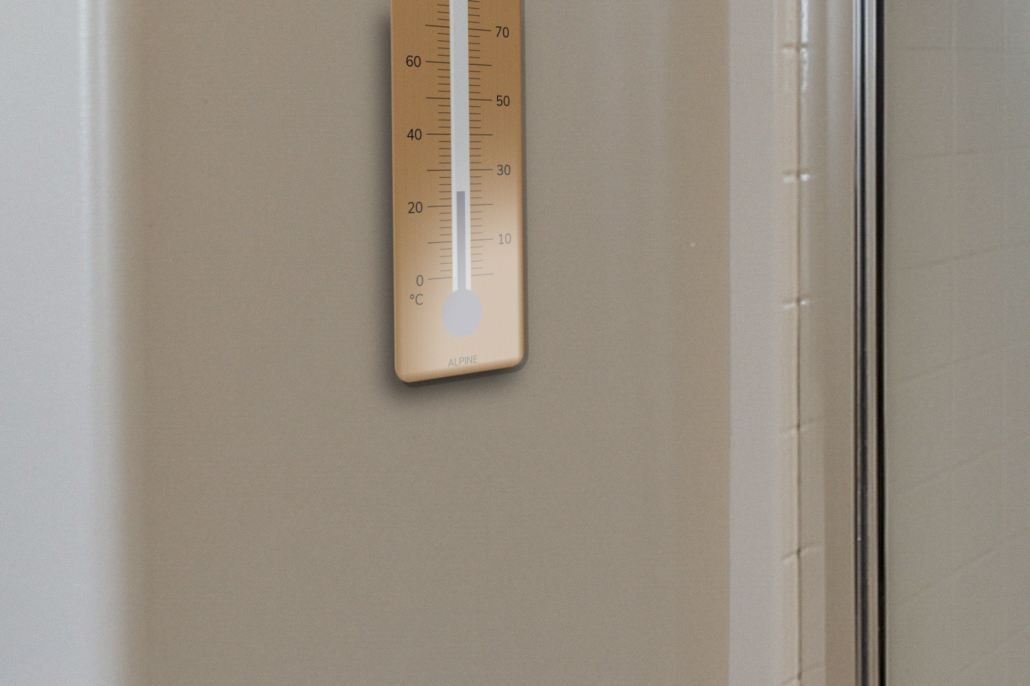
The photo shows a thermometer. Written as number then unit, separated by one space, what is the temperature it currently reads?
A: 24 °C
